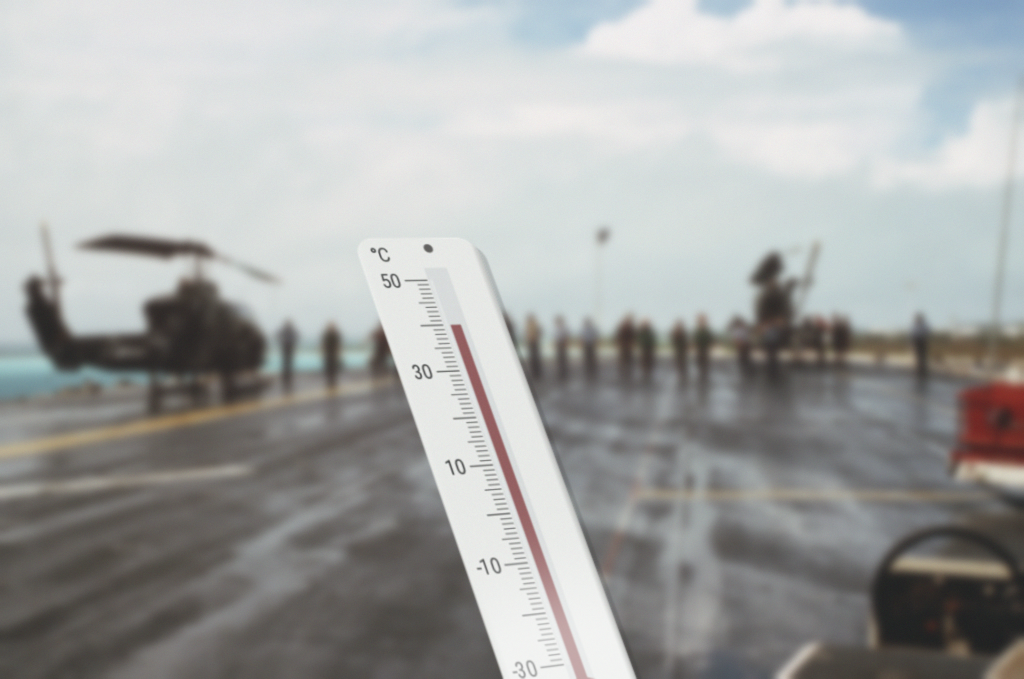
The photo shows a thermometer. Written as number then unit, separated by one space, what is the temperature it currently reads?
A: 40 °C
